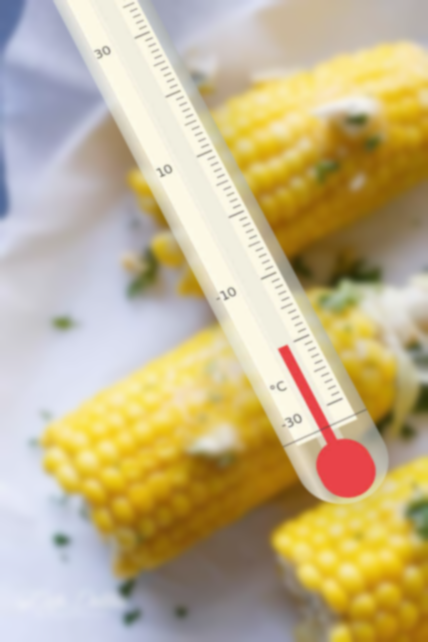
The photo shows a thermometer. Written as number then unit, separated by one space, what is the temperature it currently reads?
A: -20 °C
